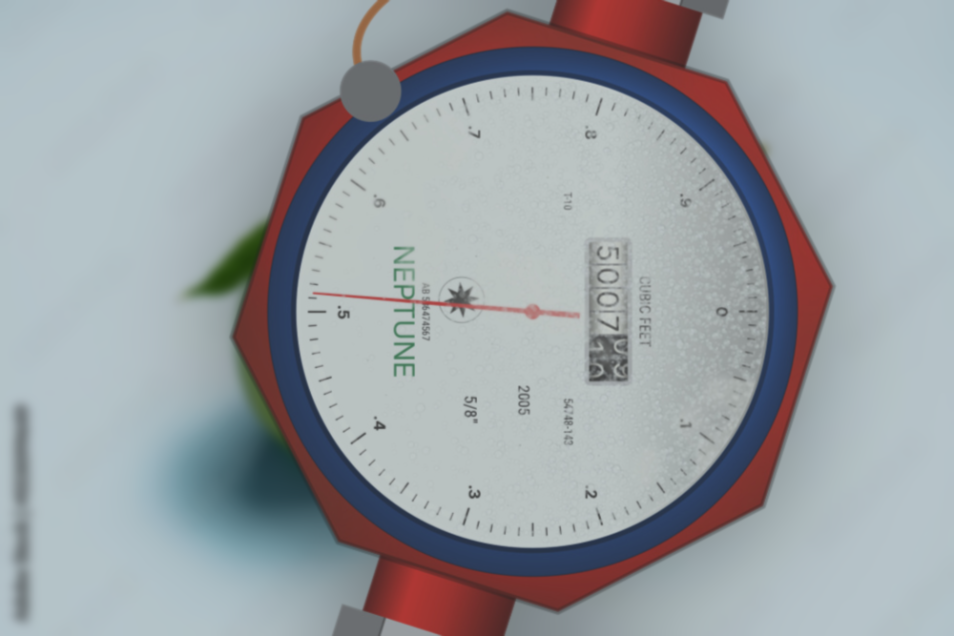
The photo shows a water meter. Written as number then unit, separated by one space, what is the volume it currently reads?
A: 500709.51 ft³
